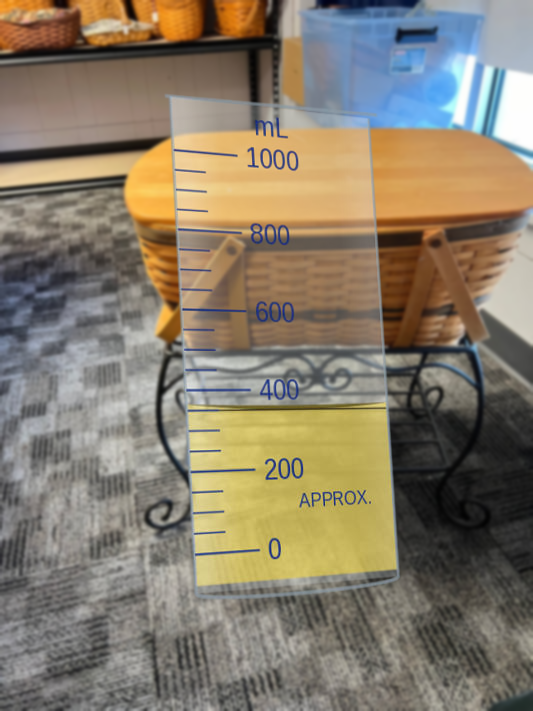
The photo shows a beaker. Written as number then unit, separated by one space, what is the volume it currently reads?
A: 350 mL
